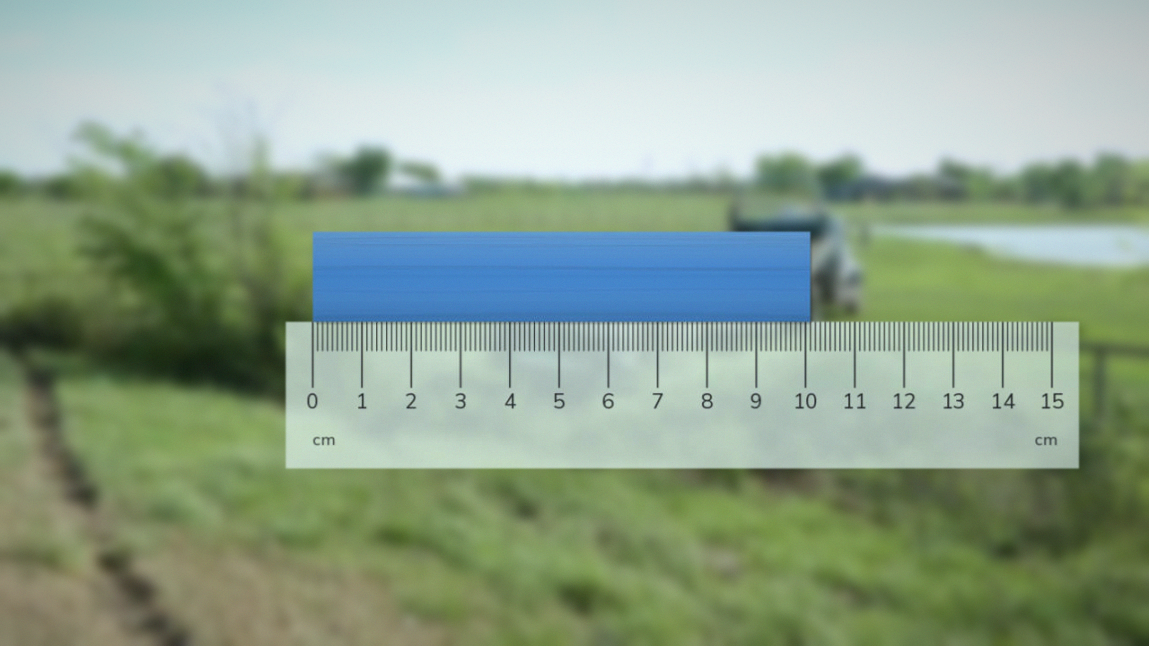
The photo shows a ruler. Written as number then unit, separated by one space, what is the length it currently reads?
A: 10.1 cm
